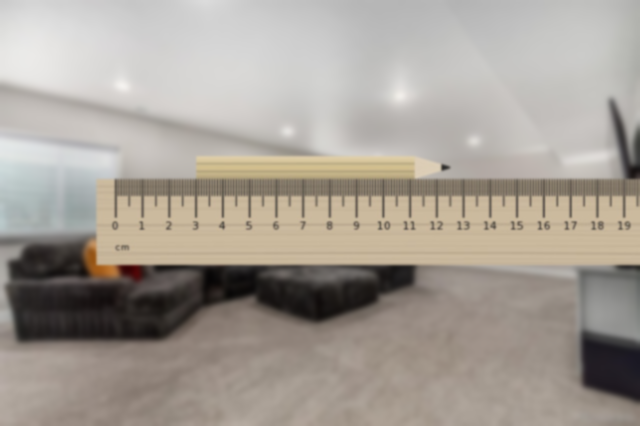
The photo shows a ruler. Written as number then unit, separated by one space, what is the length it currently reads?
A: 9.5 cm
